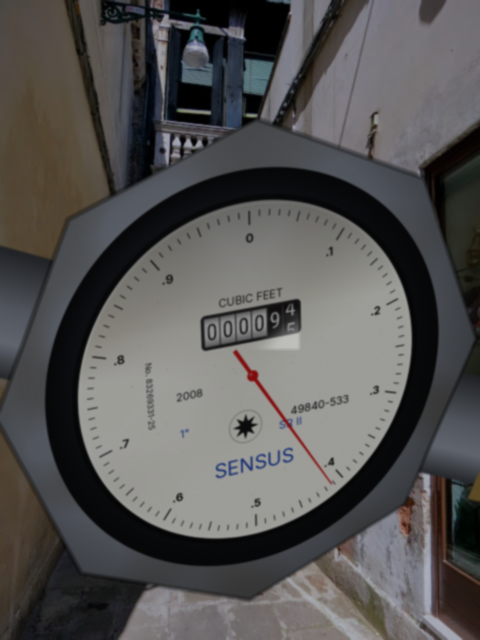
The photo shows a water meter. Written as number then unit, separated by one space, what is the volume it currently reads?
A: 94.41 ft³
